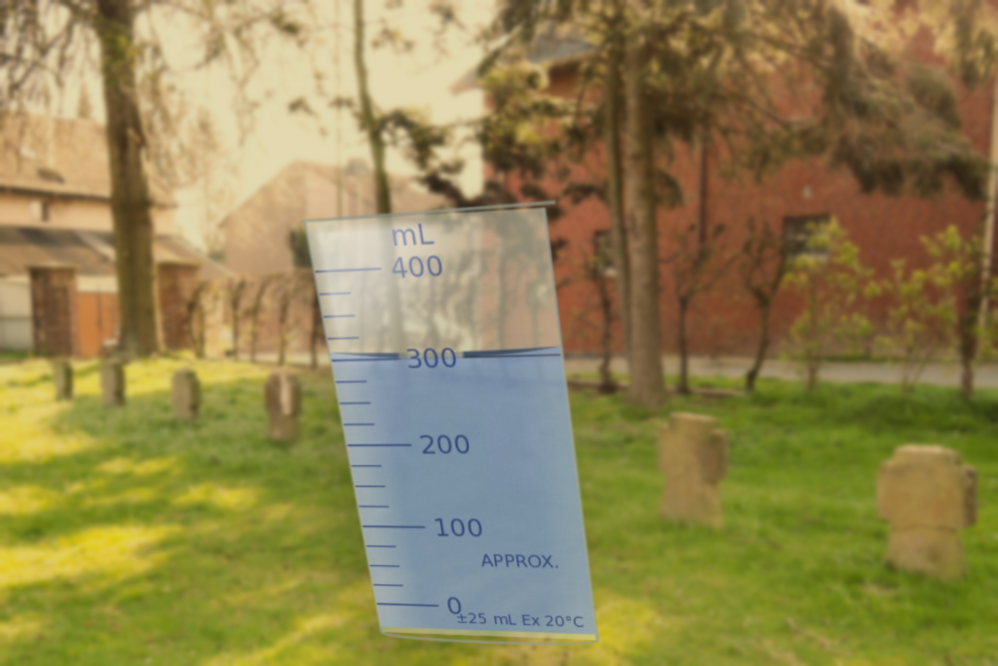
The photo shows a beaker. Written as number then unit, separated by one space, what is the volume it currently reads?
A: 300 mL
